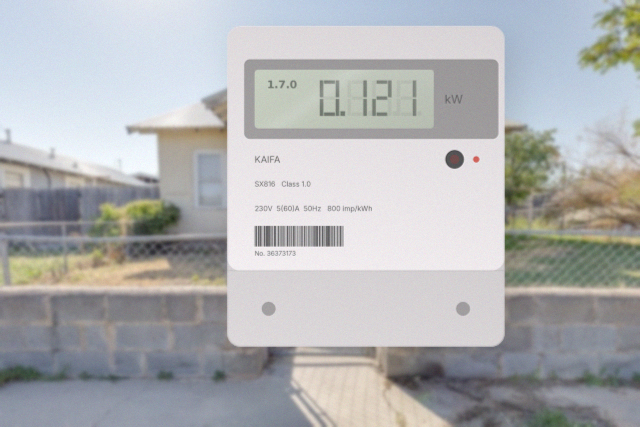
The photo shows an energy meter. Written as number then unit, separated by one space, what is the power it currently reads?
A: 0.121 kW
